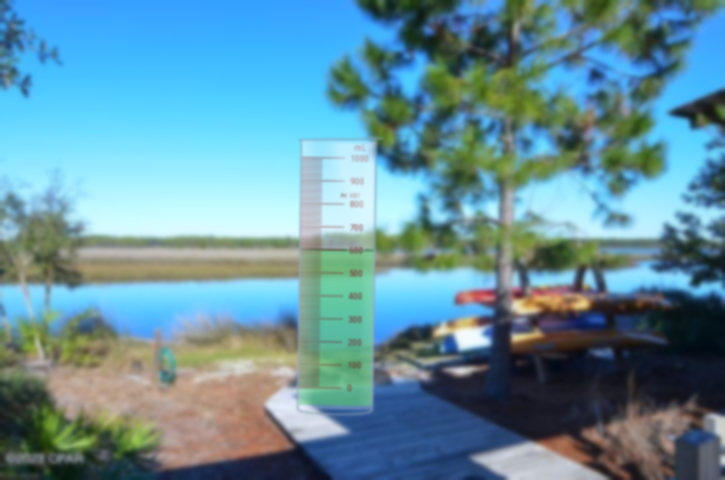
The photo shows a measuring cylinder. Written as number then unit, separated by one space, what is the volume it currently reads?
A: 600 mL
